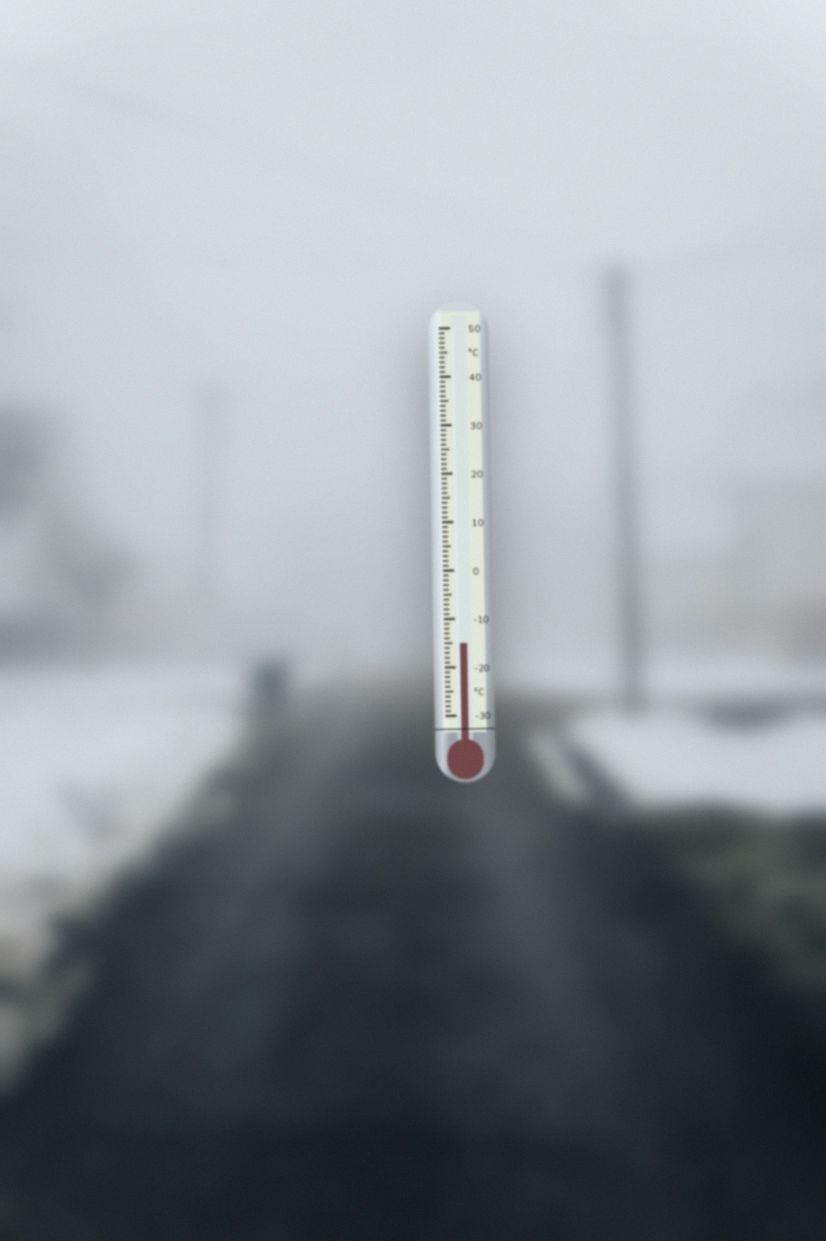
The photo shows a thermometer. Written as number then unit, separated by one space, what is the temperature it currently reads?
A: -15 °C
